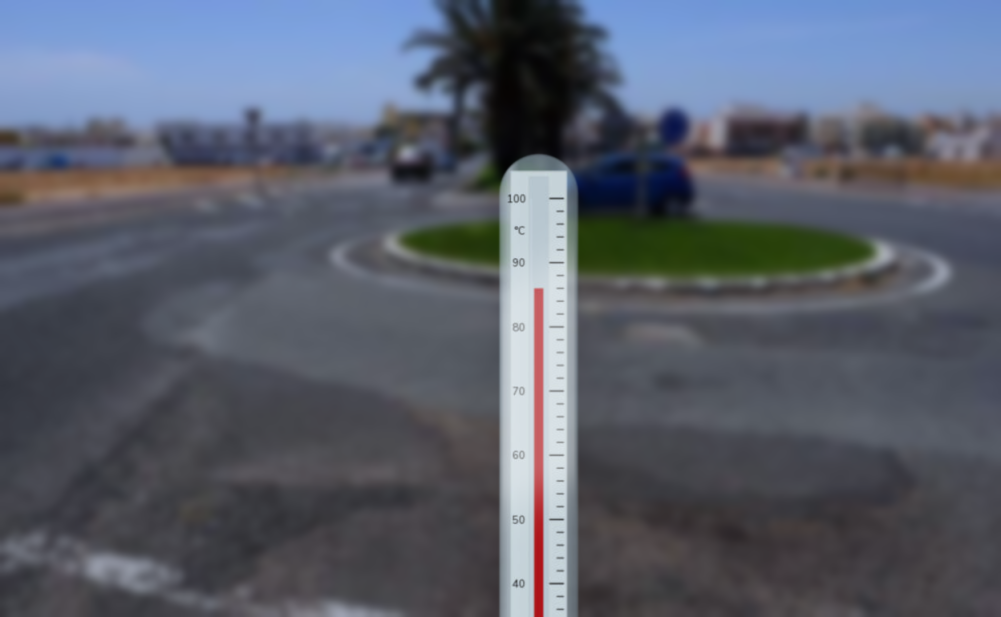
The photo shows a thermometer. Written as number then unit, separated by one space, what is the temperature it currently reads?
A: 86 °C
